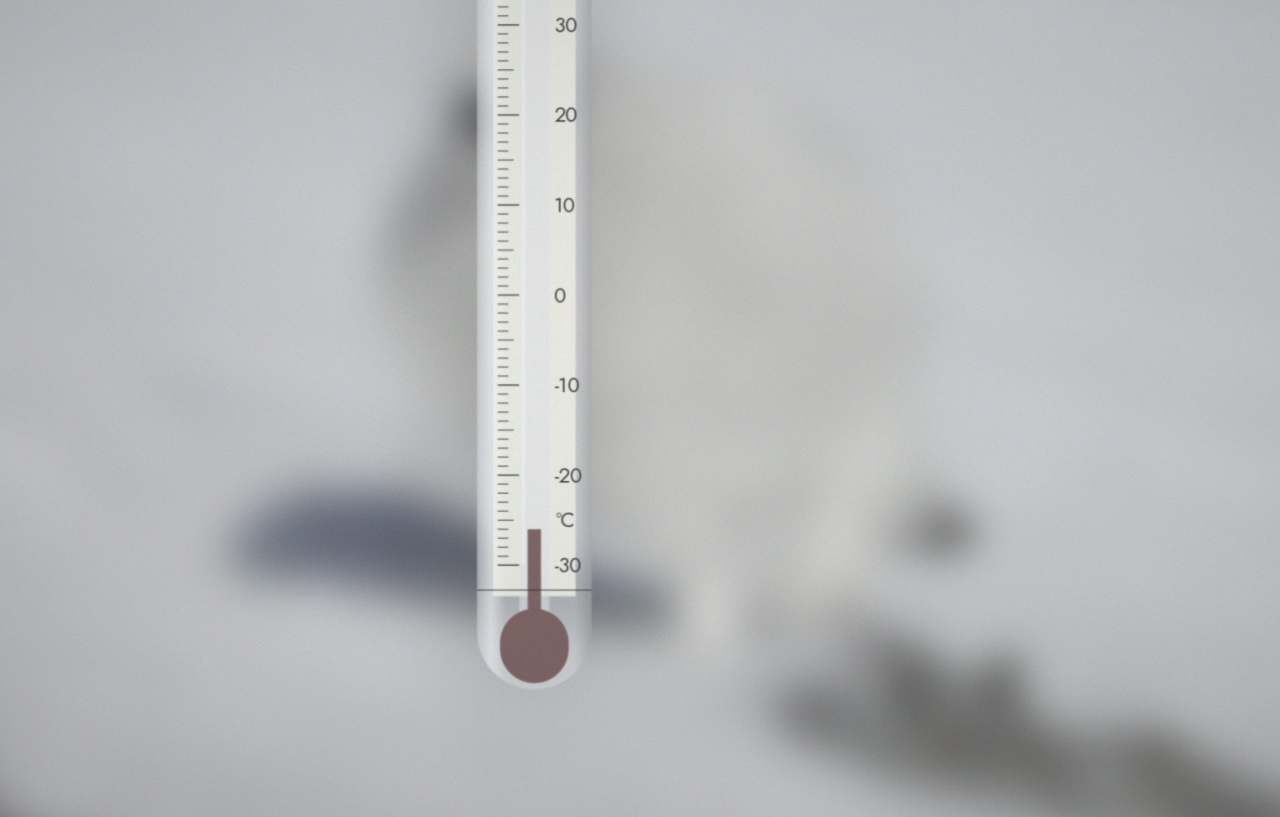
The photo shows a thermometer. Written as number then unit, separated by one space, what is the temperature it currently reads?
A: -26 °C
